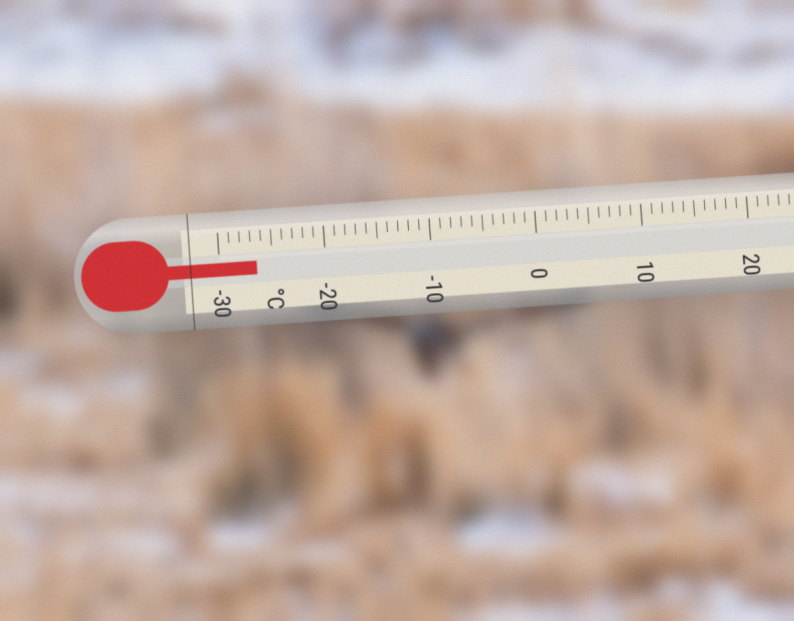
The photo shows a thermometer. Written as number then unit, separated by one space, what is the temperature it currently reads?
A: -26.5 °C
